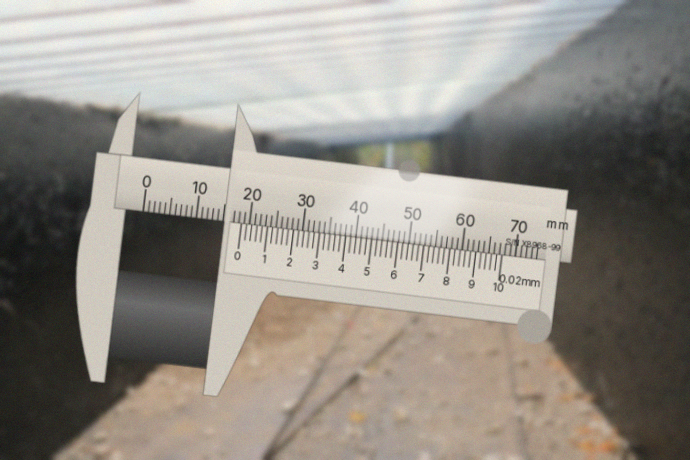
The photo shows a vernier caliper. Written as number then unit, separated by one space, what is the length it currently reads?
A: 18.5 mm
